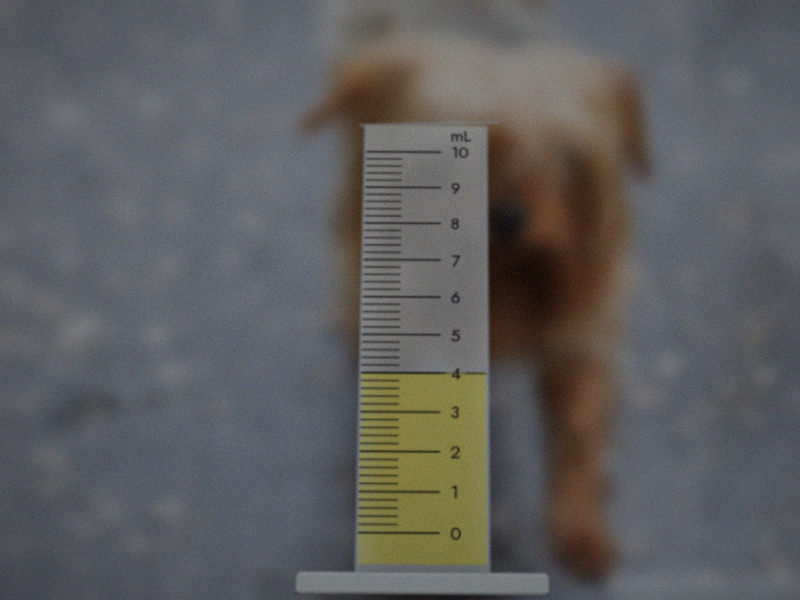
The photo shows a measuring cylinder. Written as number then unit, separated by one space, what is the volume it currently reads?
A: 4 mL
